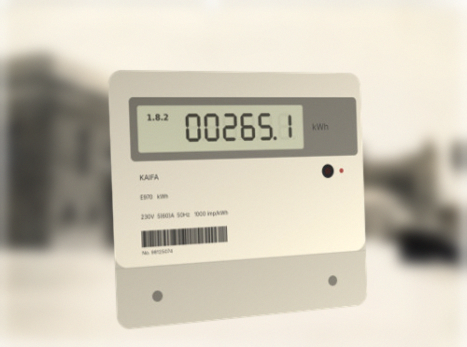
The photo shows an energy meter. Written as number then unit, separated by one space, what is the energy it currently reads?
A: 265.1 kWh
